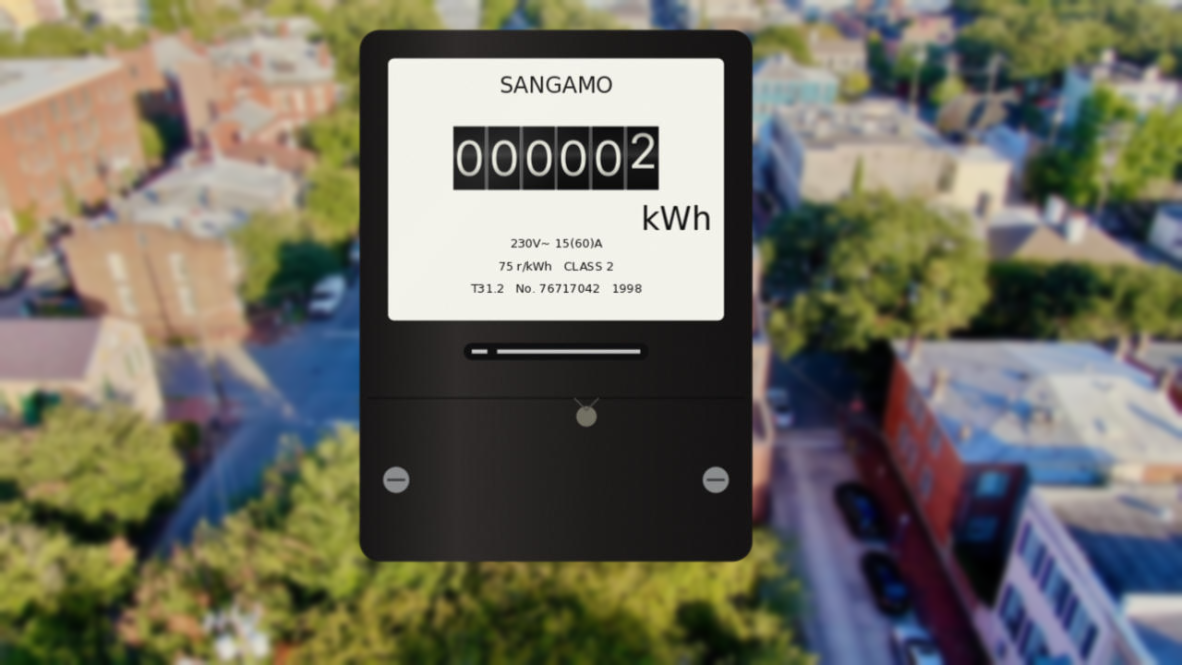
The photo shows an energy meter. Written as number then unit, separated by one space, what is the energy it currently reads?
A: 2 kWh
